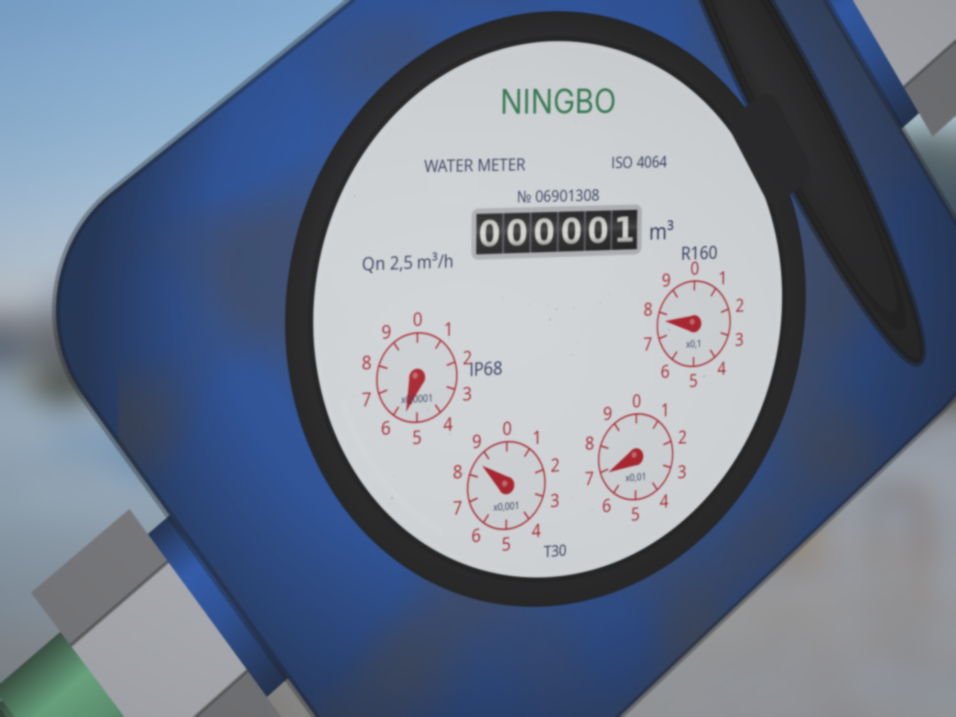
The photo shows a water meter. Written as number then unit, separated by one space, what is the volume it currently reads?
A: 1.7685 m³
